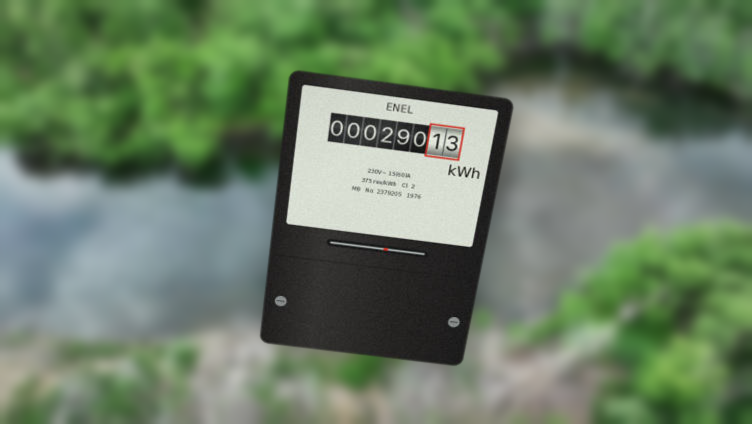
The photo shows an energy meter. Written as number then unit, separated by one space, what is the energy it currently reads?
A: 290.13 kWh
